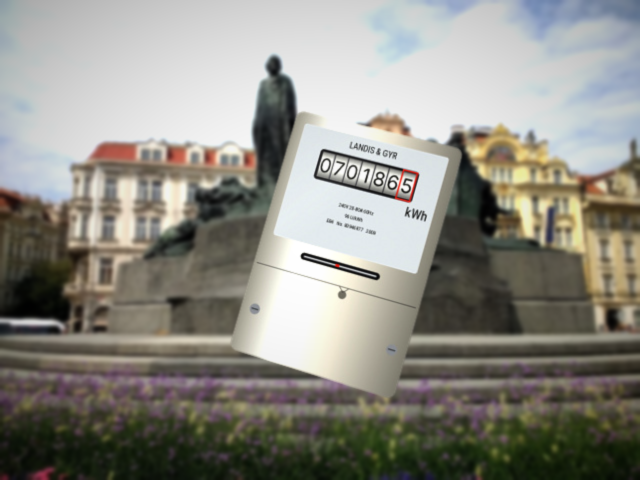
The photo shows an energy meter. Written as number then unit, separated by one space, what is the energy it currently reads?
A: 70186.5 kWh
